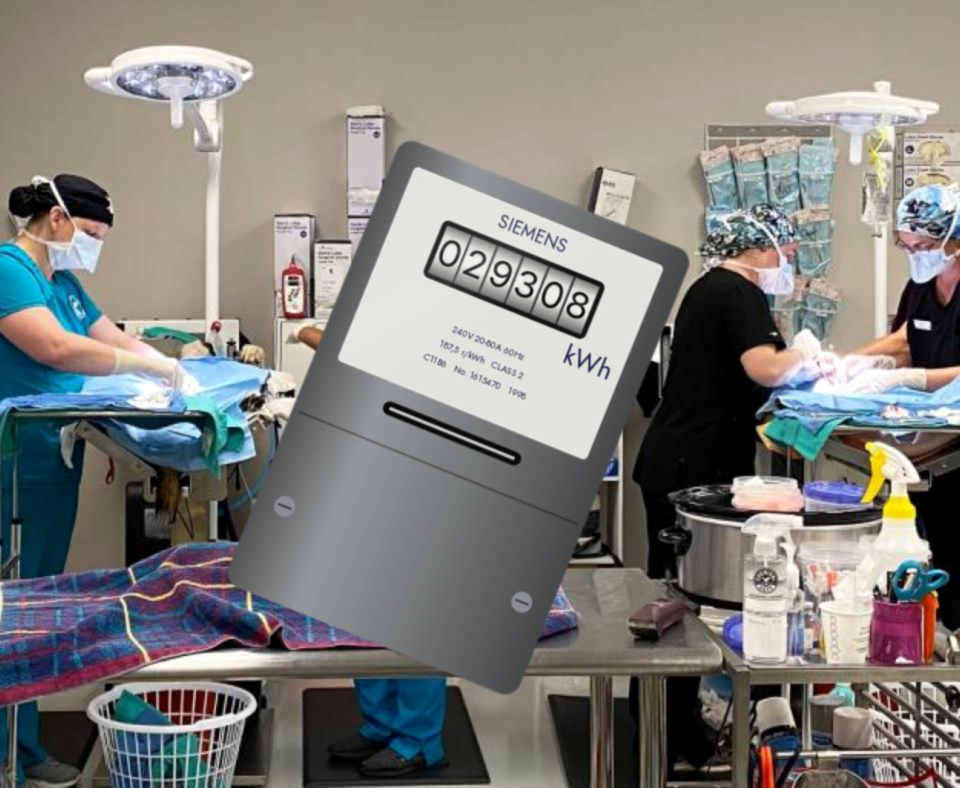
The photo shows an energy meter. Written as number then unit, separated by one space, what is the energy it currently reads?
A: 29308 kWh
